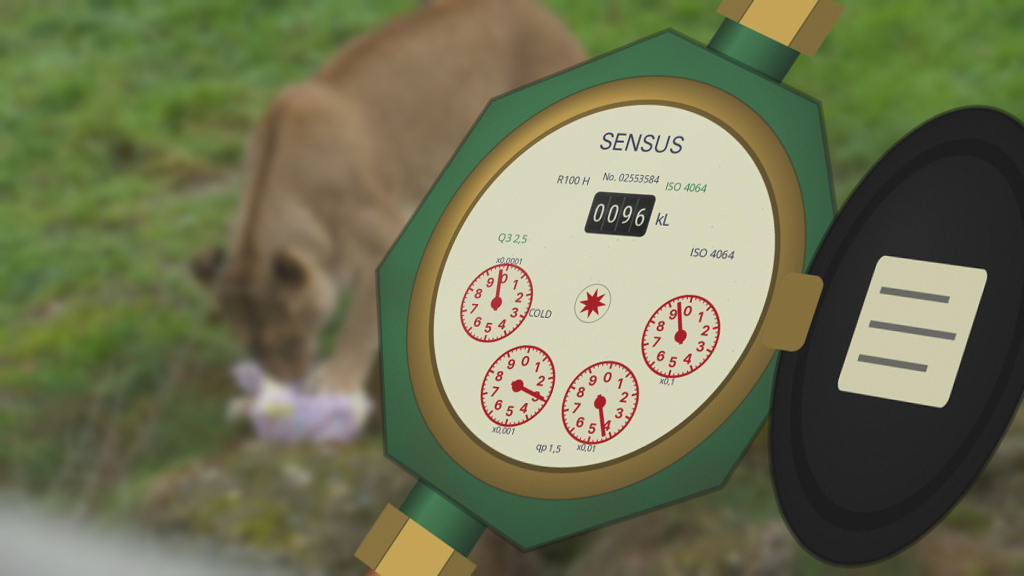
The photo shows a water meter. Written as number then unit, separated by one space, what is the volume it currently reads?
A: 95.9429 kL
